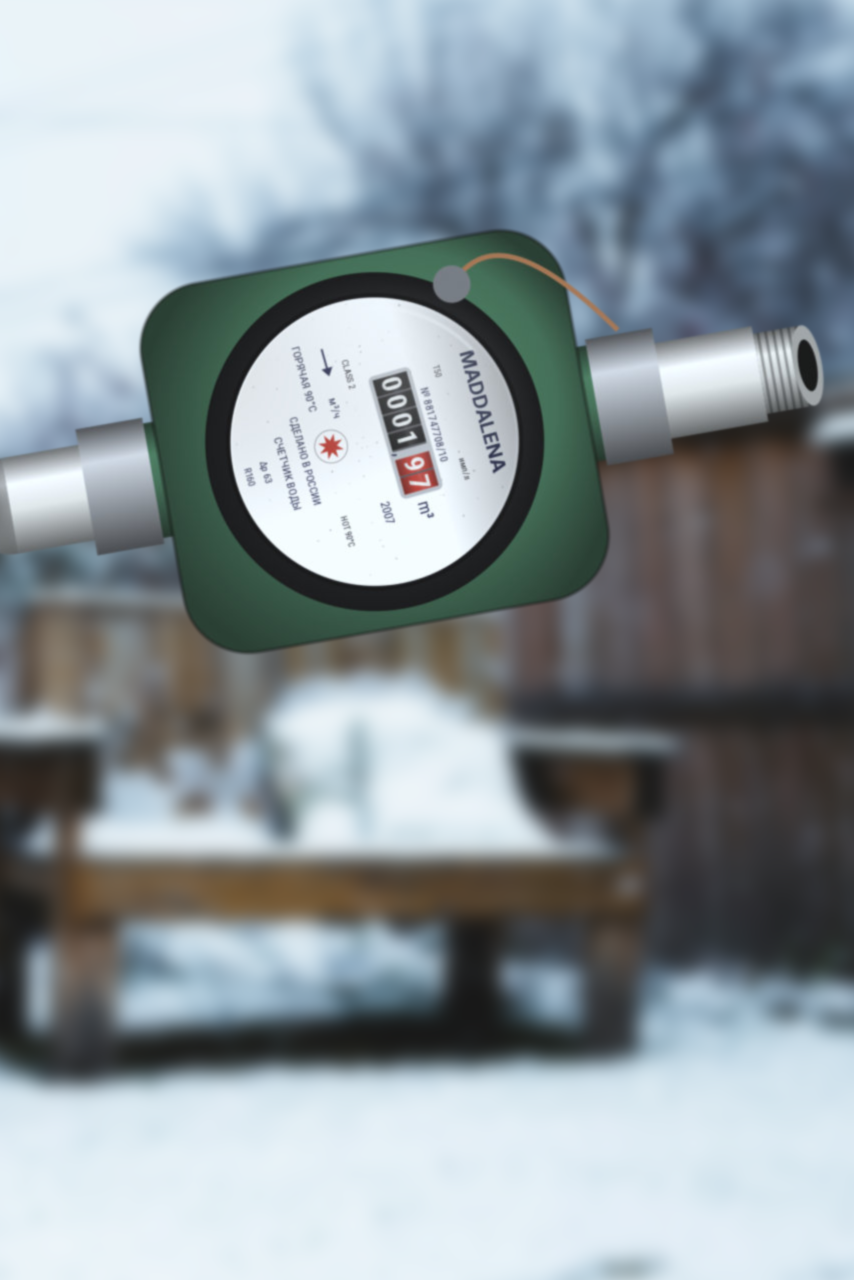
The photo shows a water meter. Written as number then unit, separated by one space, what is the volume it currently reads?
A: 1.97 m³
